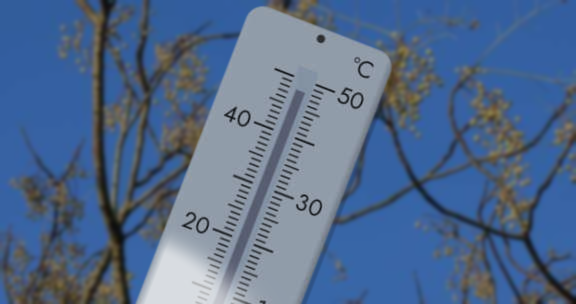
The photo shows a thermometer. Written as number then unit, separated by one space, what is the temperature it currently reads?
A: 48 °C
